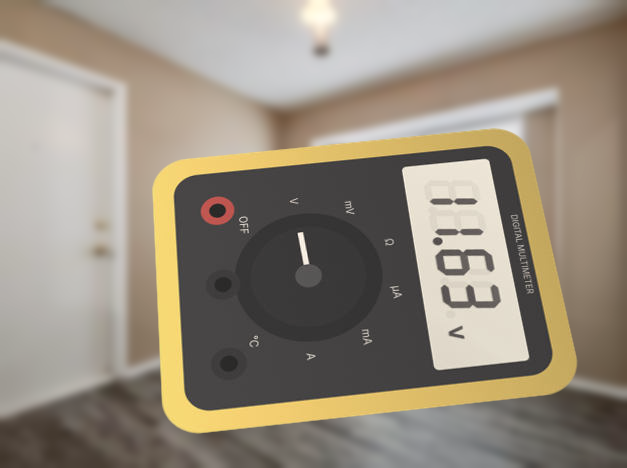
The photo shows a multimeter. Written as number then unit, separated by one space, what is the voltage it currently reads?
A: 11.63 V
